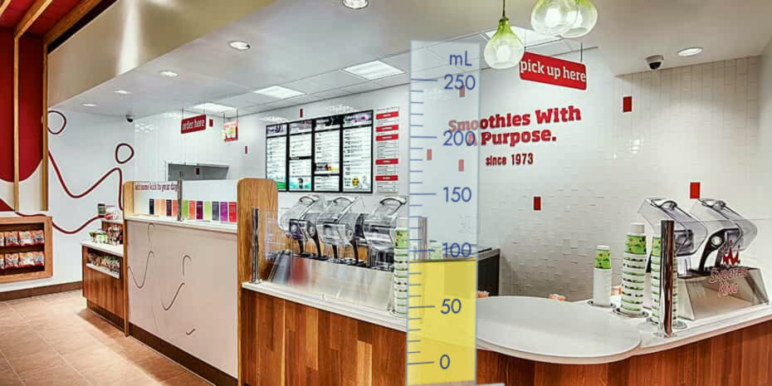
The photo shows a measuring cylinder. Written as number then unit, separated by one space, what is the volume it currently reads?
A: 90 mL
